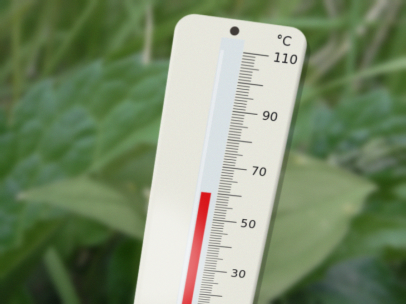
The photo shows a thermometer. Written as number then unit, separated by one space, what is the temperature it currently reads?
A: 60 °C
